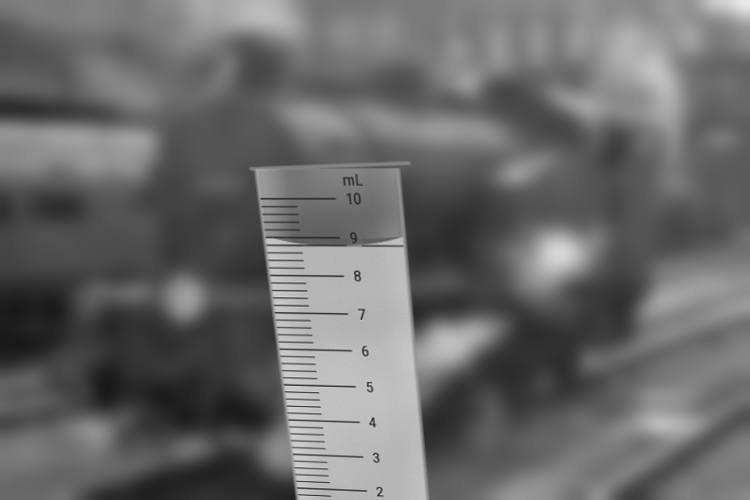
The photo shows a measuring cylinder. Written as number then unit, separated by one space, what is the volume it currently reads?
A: 8.8 mL
